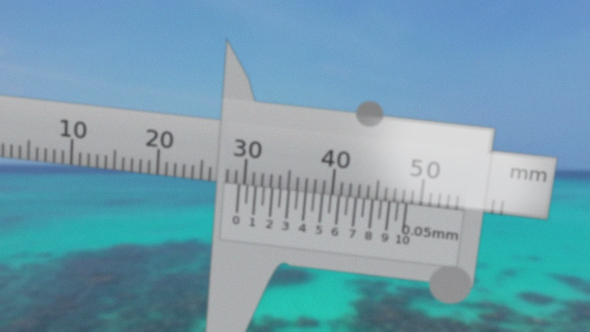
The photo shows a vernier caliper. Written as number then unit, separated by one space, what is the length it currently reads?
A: 29.4 mm
